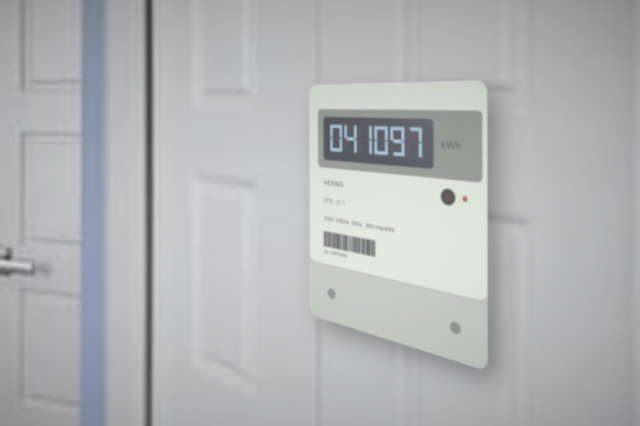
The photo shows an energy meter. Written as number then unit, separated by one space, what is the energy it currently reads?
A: 41097 kWh
